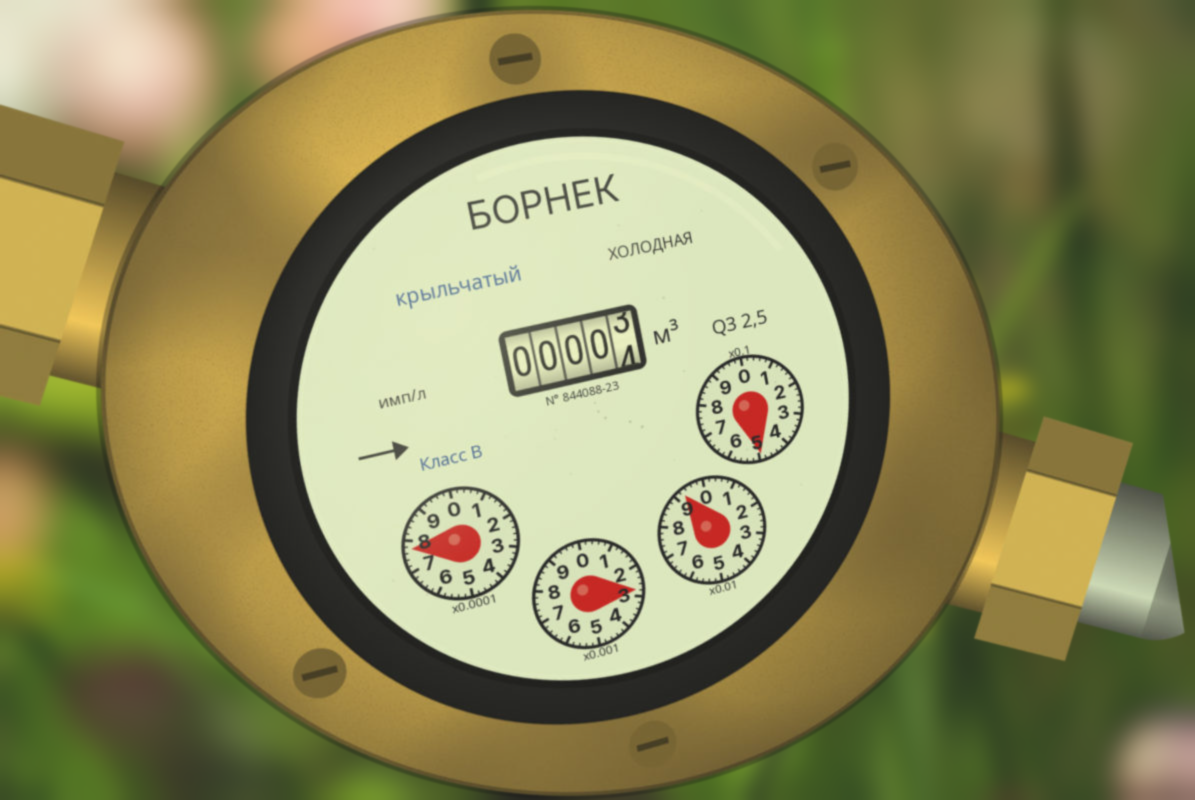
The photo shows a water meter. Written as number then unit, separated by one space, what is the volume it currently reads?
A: 3.4927 m³
